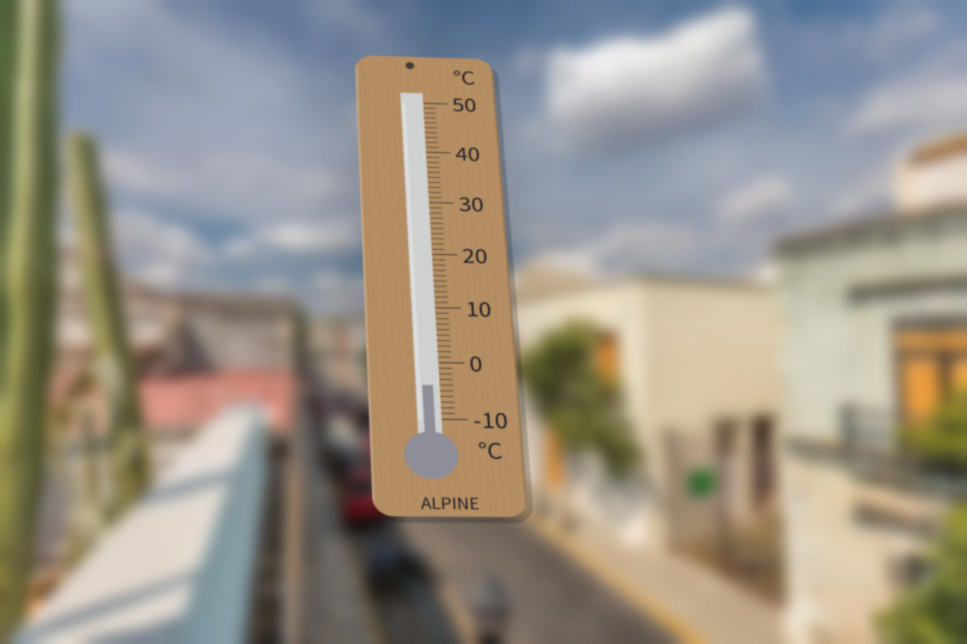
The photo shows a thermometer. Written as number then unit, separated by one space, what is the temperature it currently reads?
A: -4 °C
